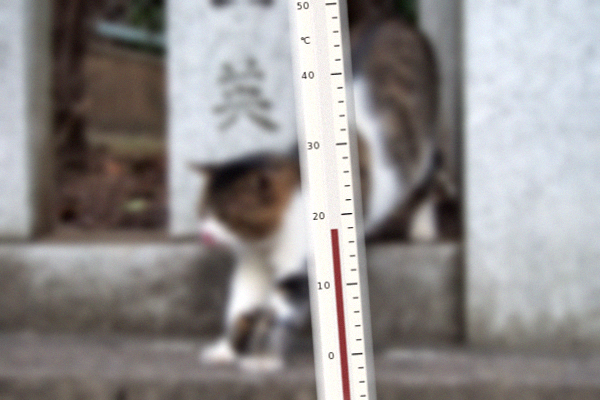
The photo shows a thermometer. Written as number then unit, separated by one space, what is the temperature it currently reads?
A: 18 °C
